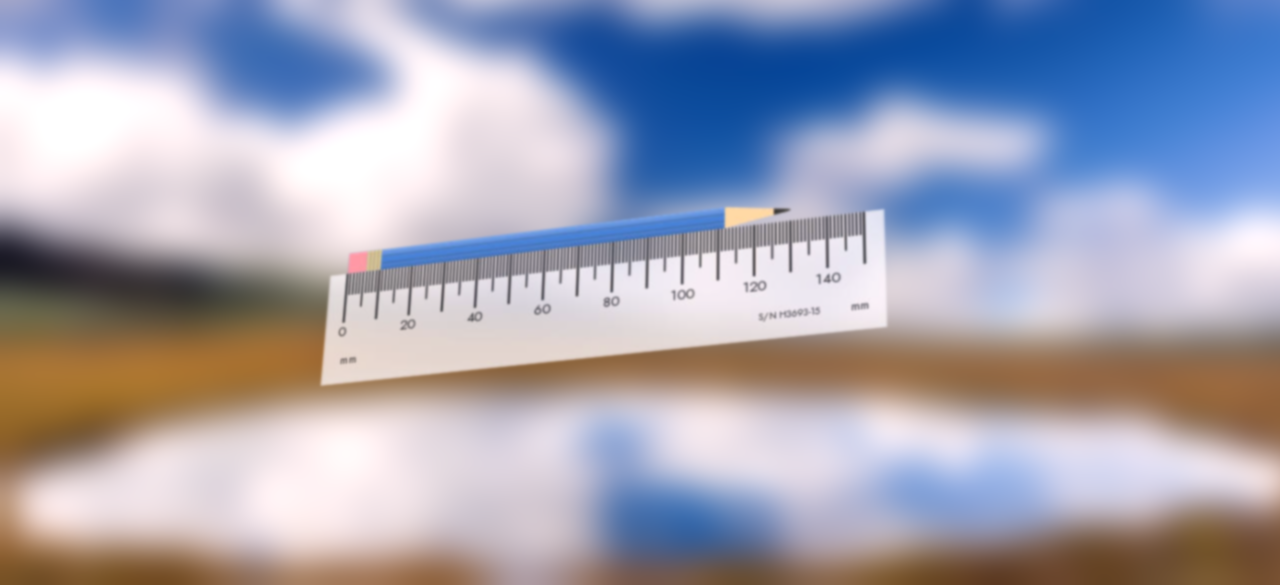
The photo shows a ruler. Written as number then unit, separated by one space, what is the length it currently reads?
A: 130 mm
